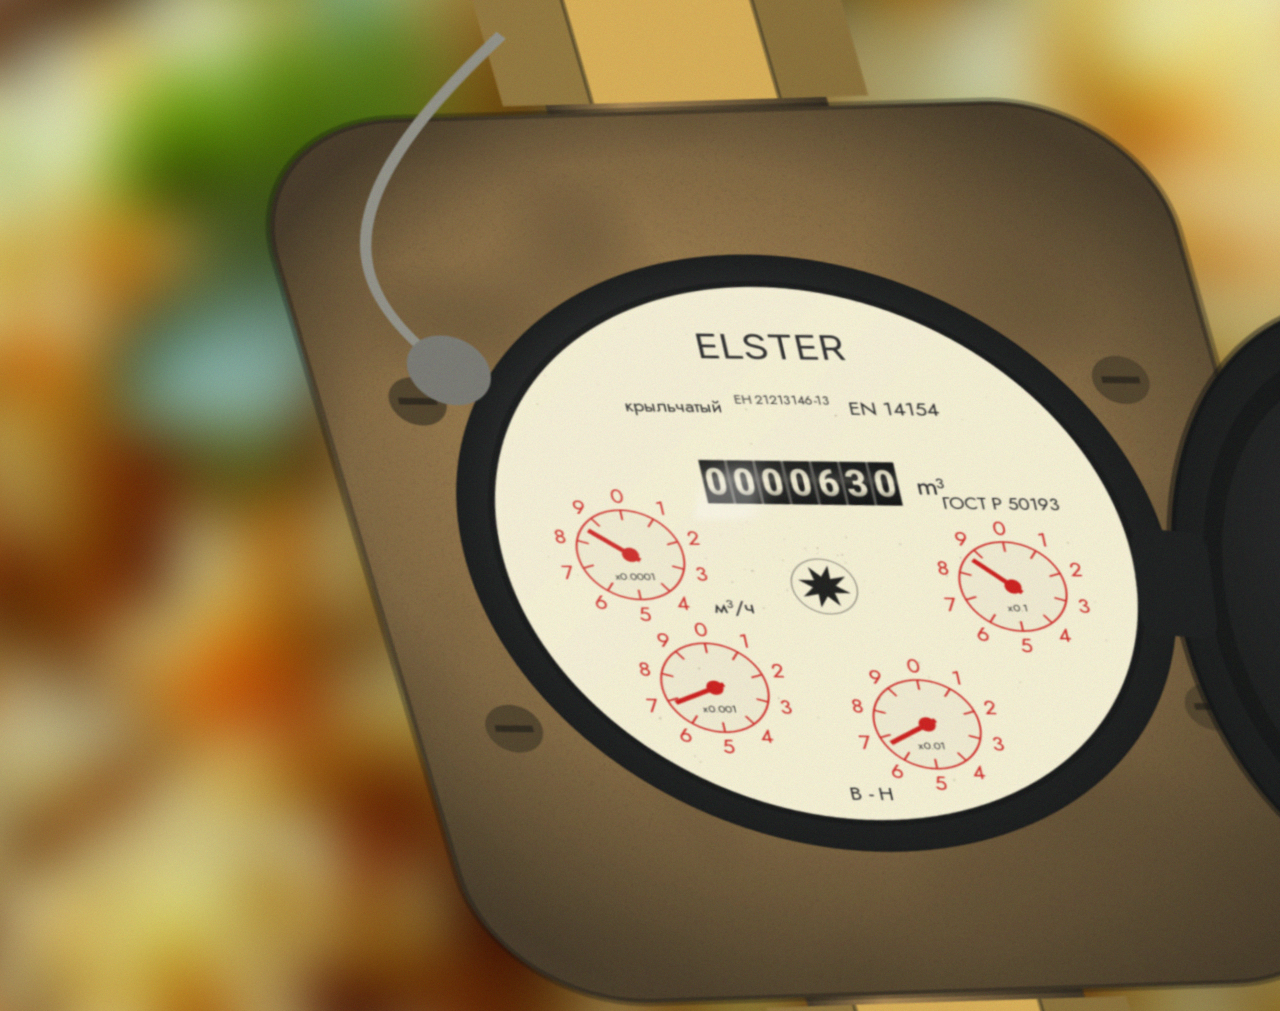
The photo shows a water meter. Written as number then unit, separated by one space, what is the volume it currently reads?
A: 630.8668 m³
